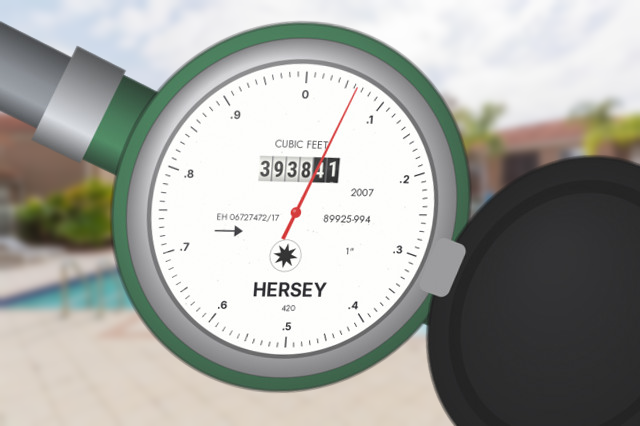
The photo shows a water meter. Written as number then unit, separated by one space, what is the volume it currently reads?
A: 393841.06 ft³
